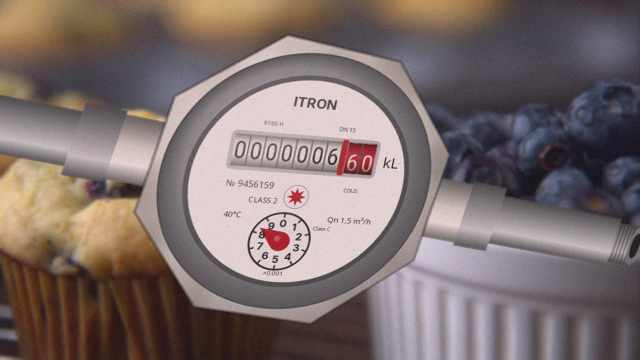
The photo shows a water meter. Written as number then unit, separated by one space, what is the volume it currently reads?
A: 6.598 kL
